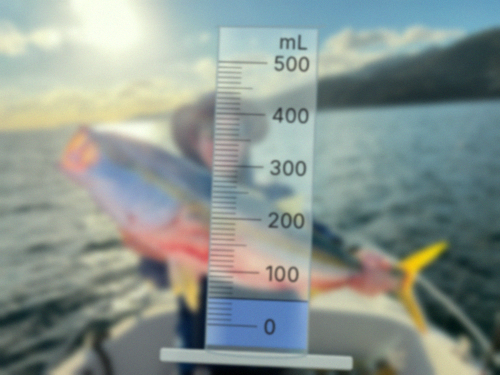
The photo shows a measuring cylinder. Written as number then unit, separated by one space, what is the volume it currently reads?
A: 50 mL
